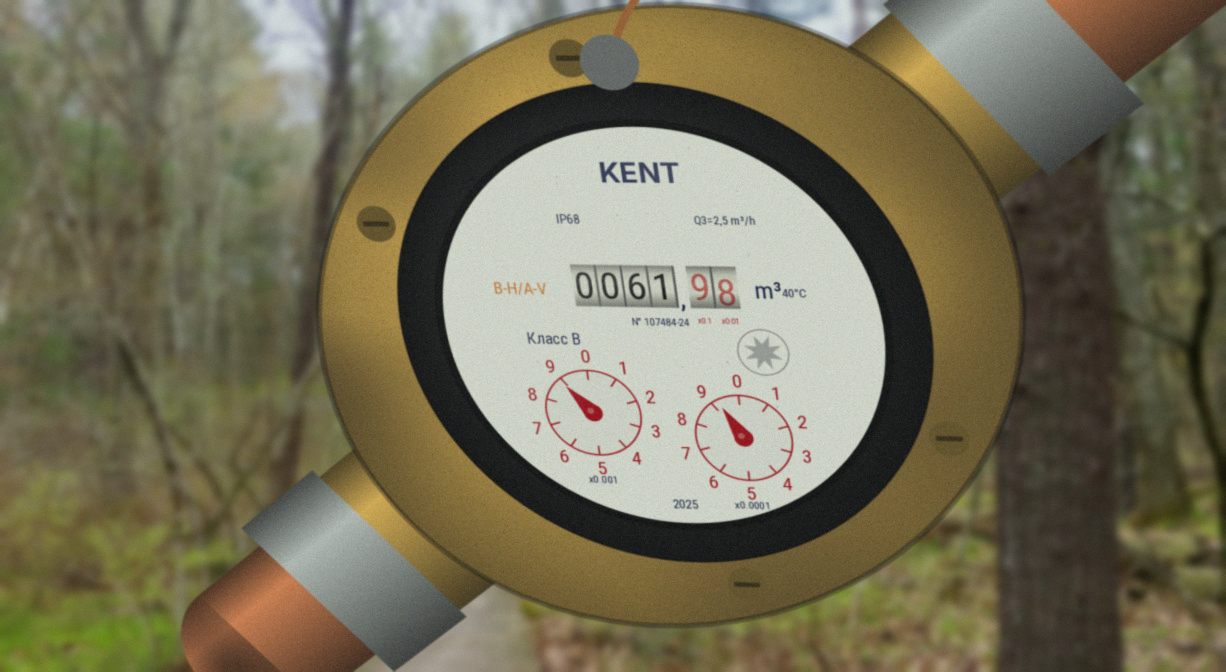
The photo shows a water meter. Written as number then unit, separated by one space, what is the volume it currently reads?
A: 61.9789 m³
